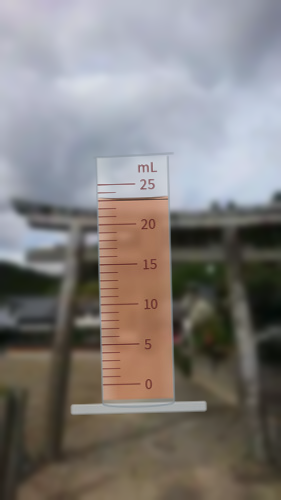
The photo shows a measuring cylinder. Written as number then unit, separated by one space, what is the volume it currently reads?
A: 23 mL
